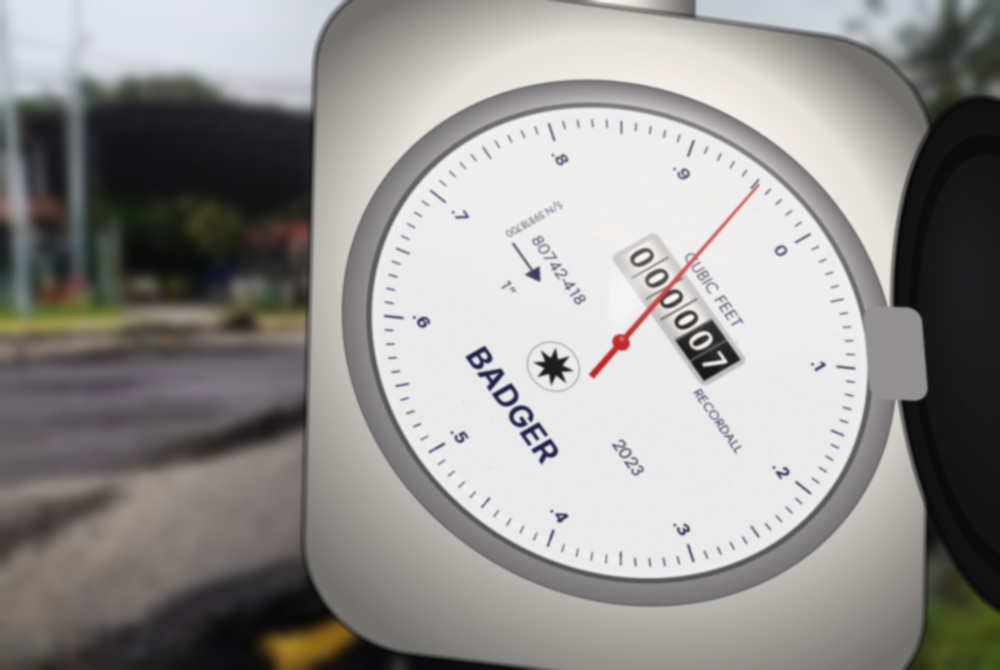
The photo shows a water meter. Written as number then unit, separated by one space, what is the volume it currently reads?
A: 6.95 ft³
